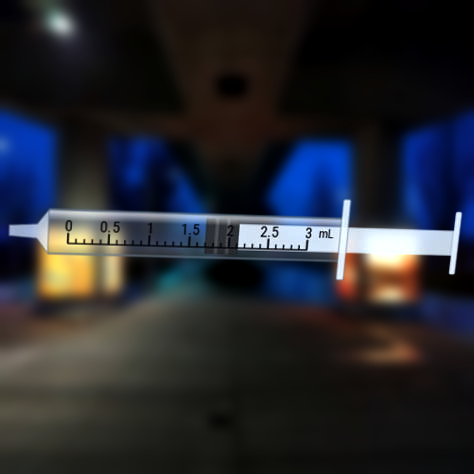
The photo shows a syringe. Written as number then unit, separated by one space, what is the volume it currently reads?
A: 1.7 mL
